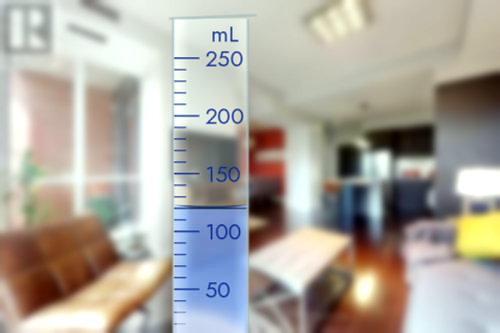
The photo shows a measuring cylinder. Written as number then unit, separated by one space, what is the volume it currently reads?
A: 120 mL
